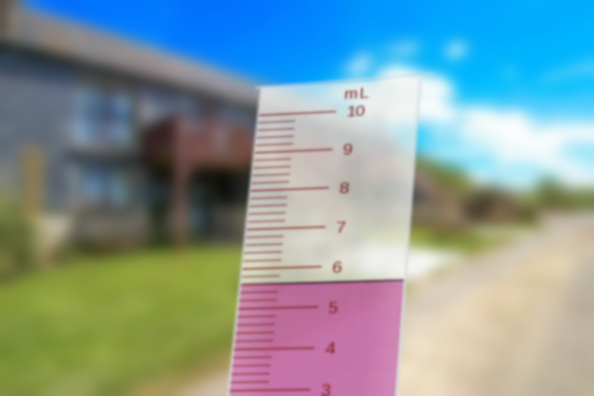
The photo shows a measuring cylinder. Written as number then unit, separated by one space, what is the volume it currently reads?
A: 5.6 mL
